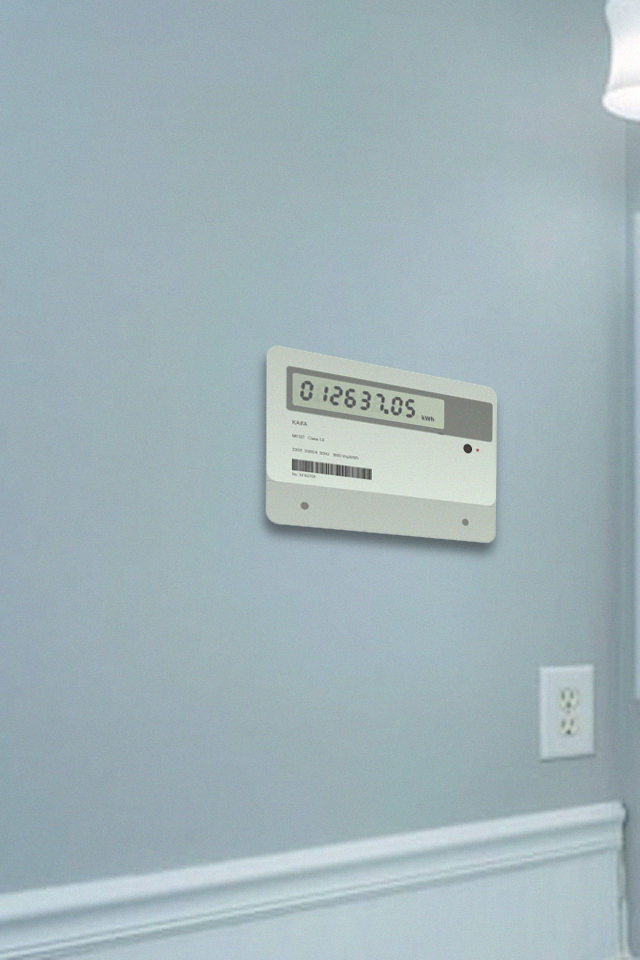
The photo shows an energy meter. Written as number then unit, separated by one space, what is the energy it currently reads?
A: 12637.05 kWh
